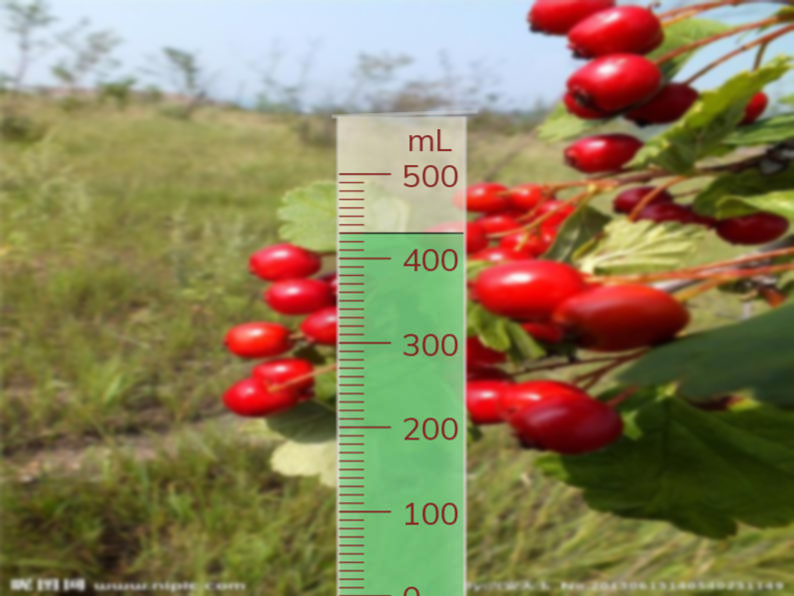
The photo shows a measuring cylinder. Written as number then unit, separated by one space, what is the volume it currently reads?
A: 430 mL
